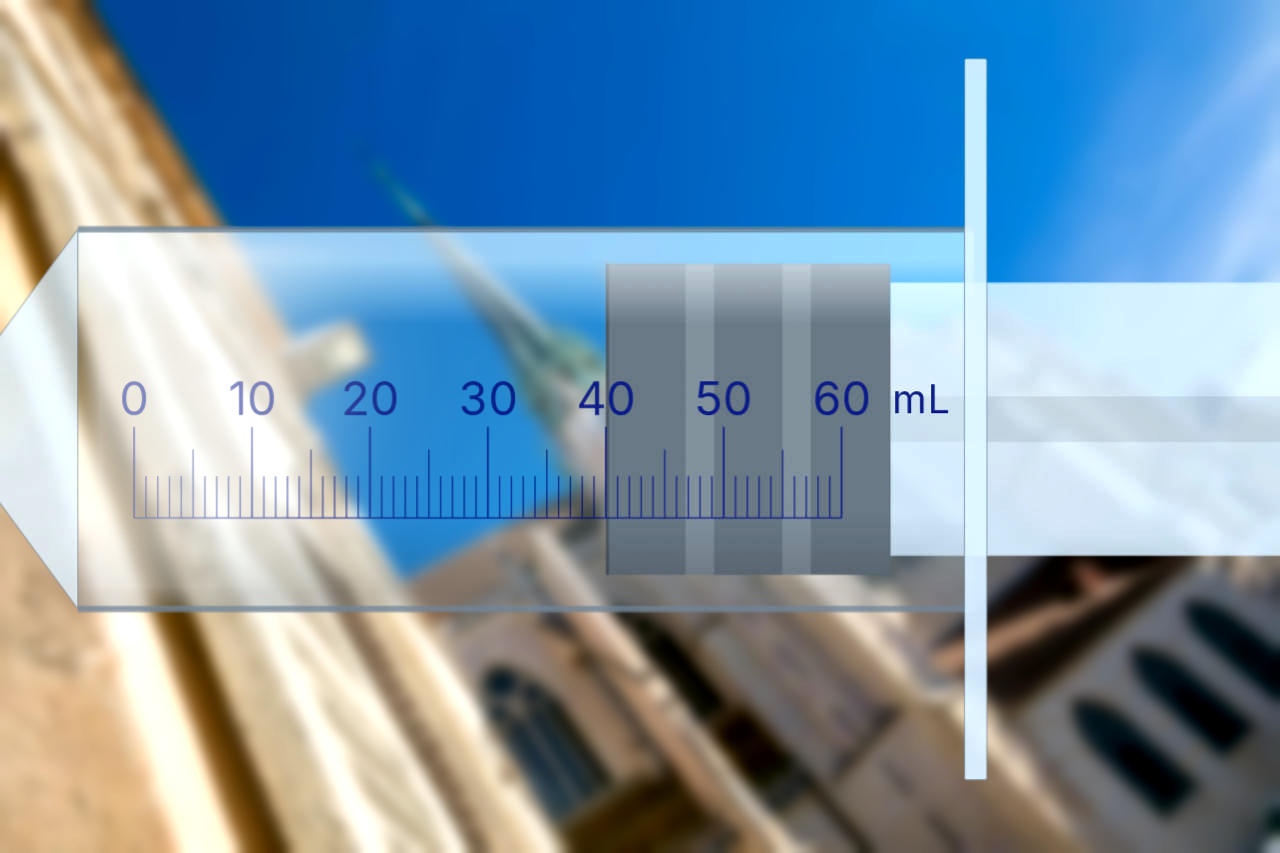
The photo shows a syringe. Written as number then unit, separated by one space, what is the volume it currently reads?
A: 40 mL
